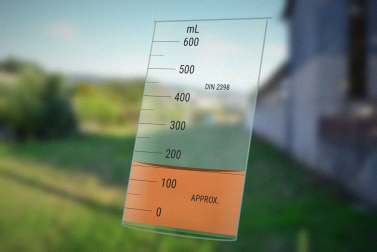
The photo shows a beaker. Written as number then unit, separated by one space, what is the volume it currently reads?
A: 150 mL
